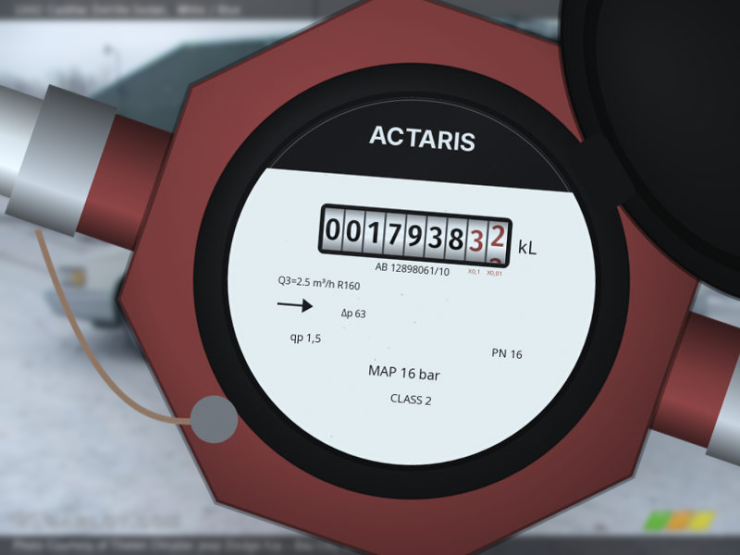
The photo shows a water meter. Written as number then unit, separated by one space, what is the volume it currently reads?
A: 17938.32 kL
